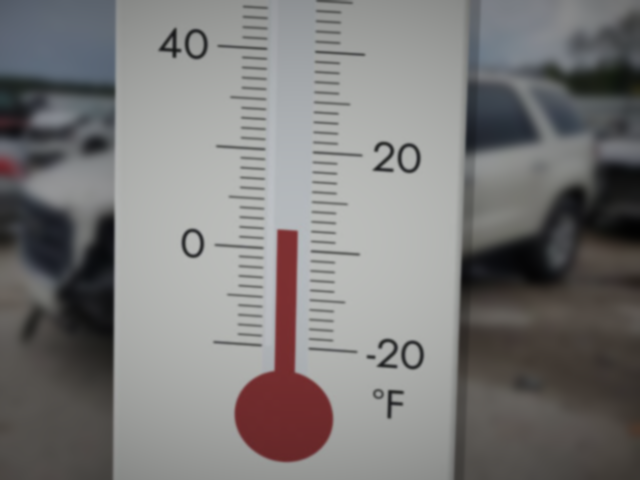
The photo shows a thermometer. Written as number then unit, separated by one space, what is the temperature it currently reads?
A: 4 °F
